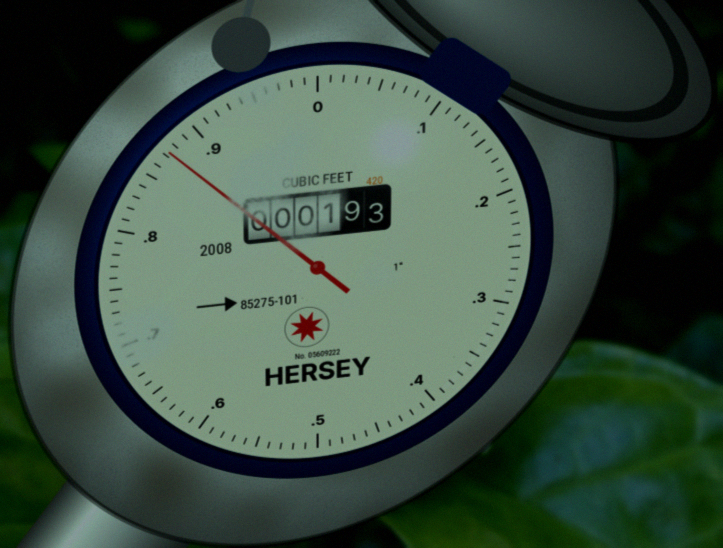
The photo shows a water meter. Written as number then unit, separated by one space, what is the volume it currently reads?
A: 192.87 ft³
